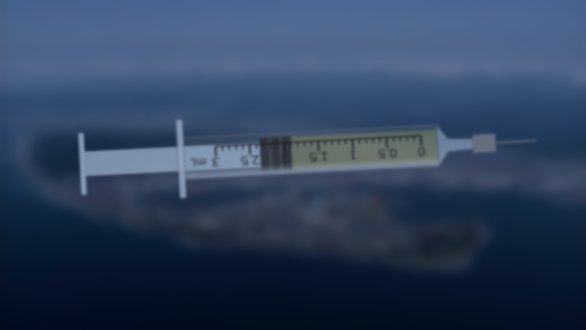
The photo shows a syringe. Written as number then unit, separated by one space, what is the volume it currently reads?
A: 1.9 mL
